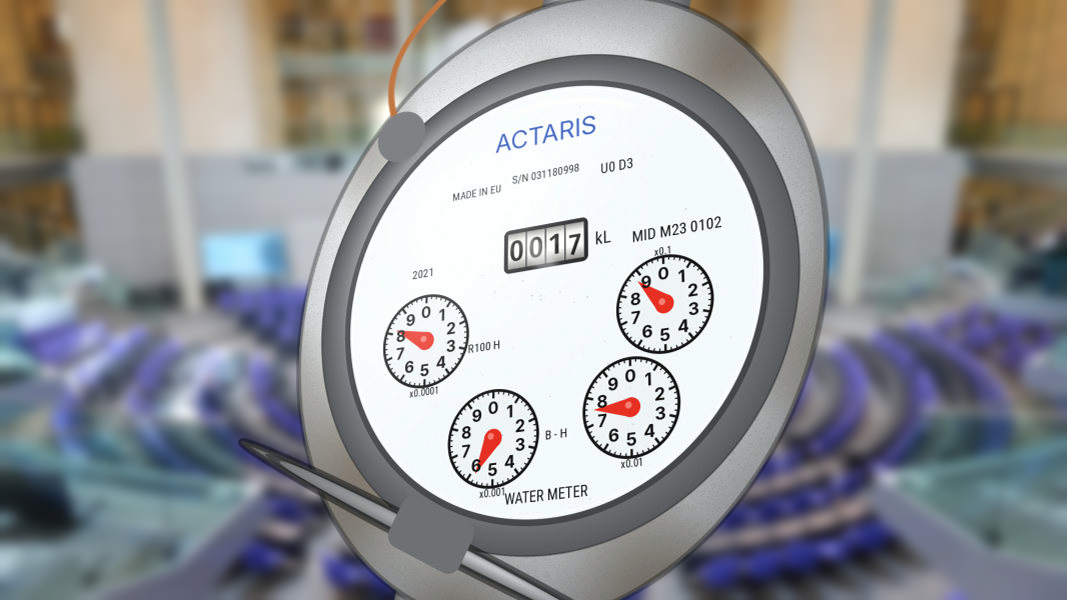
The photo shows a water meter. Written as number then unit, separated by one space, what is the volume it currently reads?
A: 16.8758 kL
